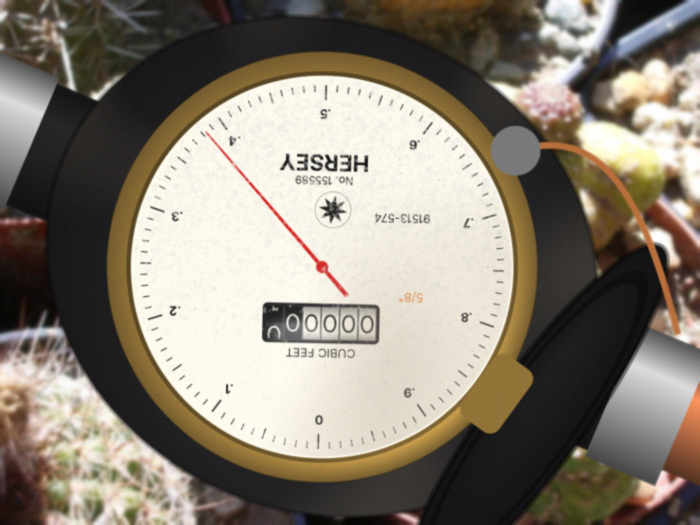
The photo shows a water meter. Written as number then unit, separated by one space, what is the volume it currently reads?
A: 0.38 ft³
